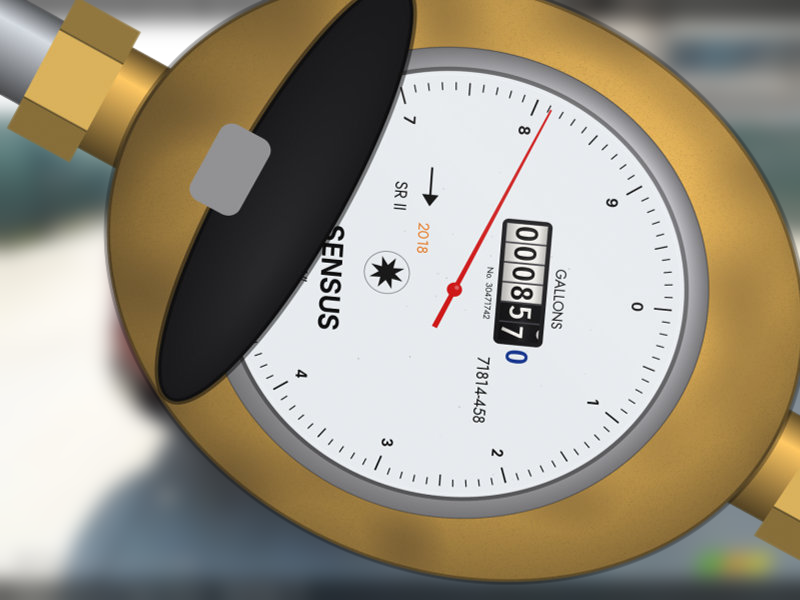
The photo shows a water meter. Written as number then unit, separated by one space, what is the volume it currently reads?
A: 8568.1 gal
